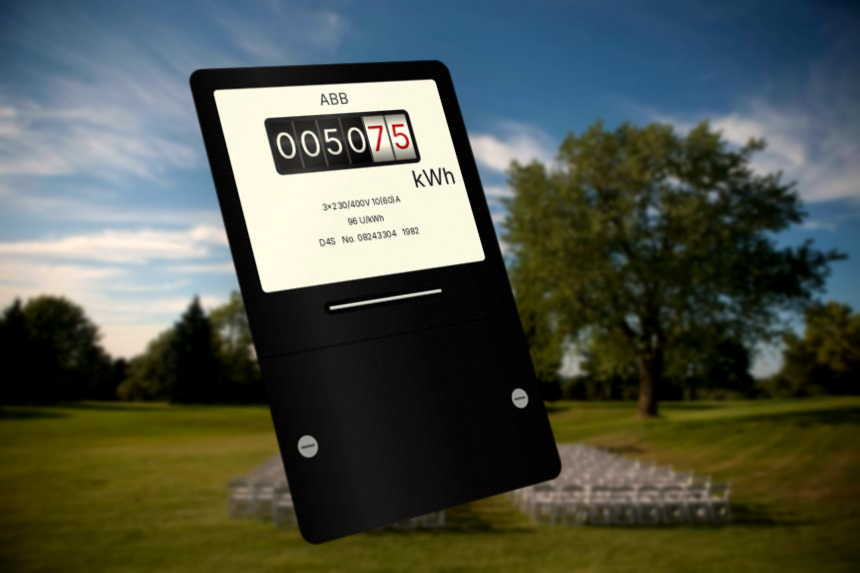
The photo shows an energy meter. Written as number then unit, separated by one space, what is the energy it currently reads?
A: 50.75 kWh
